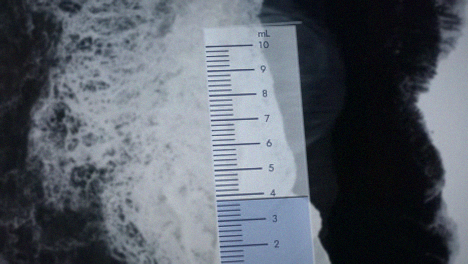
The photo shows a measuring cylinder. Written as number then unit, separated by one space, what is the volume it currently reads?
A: 3.8 mL
